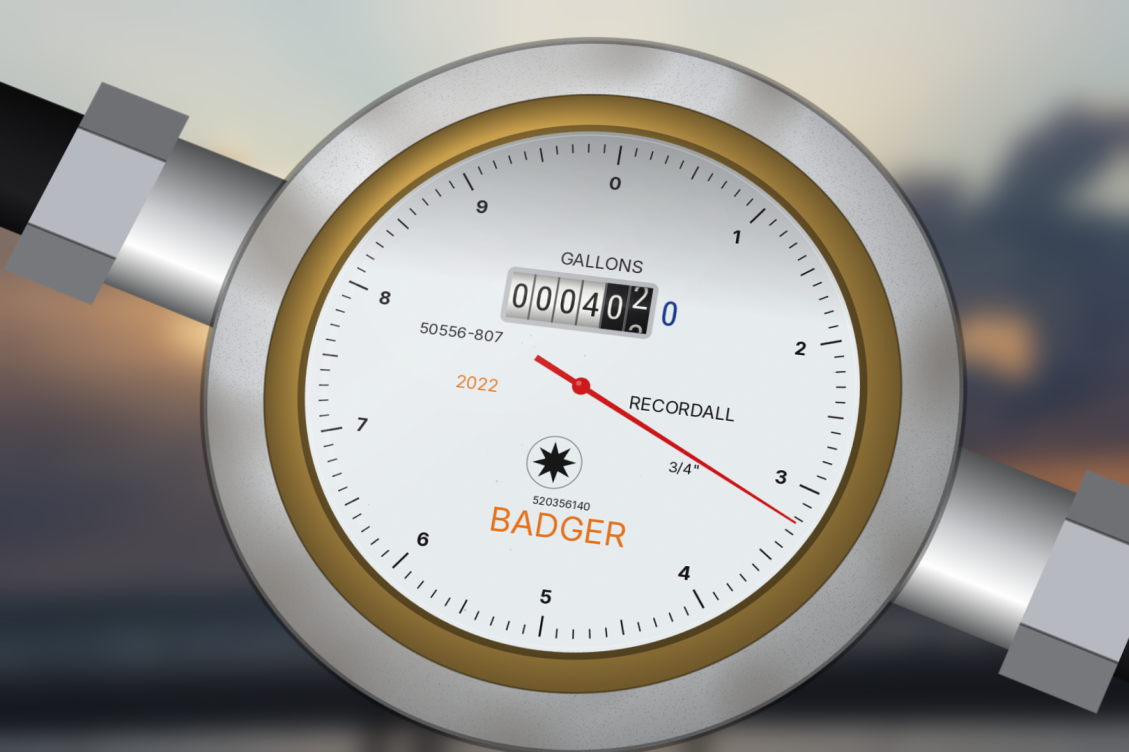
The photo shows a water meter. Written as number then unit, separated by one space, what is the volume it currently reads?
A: 4023.2 gal
